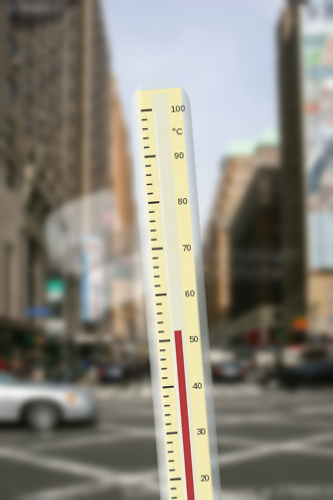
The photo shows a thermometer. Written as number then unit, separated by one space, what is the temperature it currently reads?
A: 52 °C
